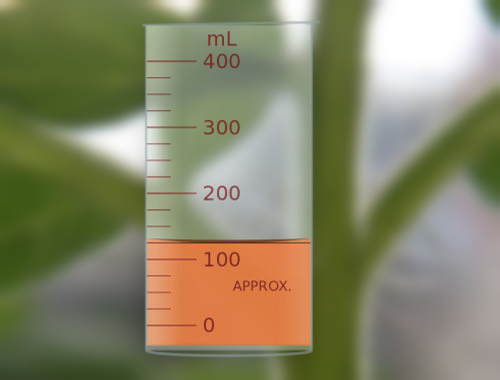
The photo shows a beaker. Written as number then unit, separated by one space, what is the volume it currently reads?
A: 125 mL
